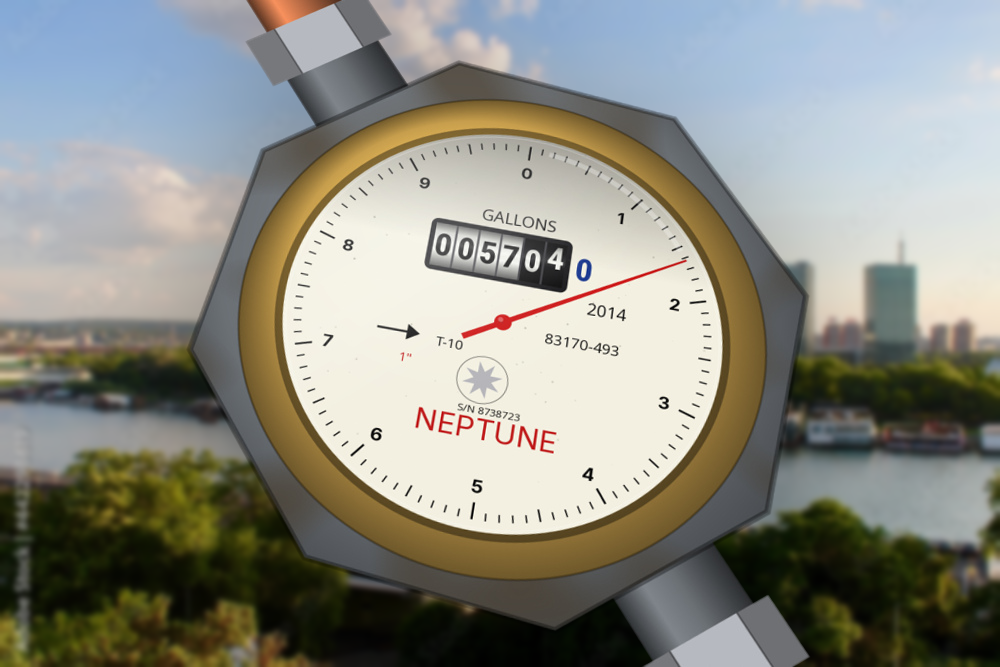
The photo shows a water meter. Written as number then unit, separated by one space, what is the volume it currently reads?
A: 57041.6 gal
